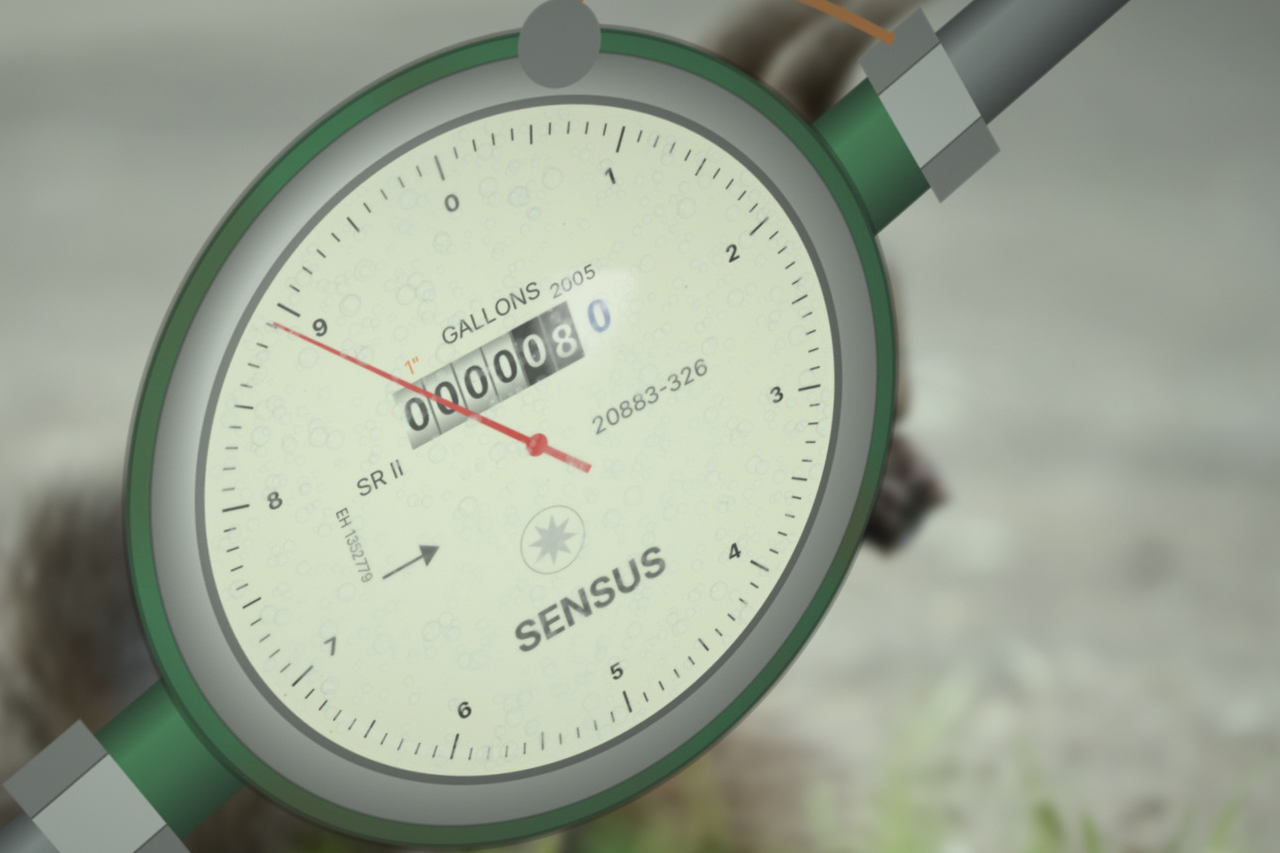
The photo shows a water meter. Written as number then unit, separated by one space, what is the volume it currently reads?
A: 78.9 gal
